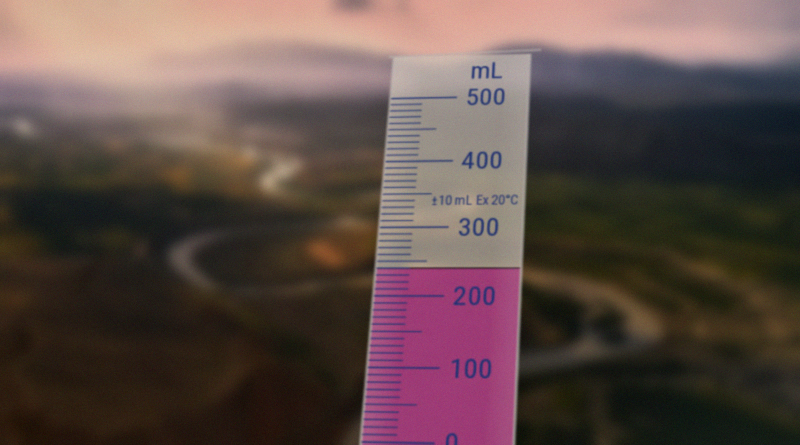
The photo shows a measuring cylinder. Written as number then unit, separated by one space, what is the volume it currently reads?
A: 240 mL
